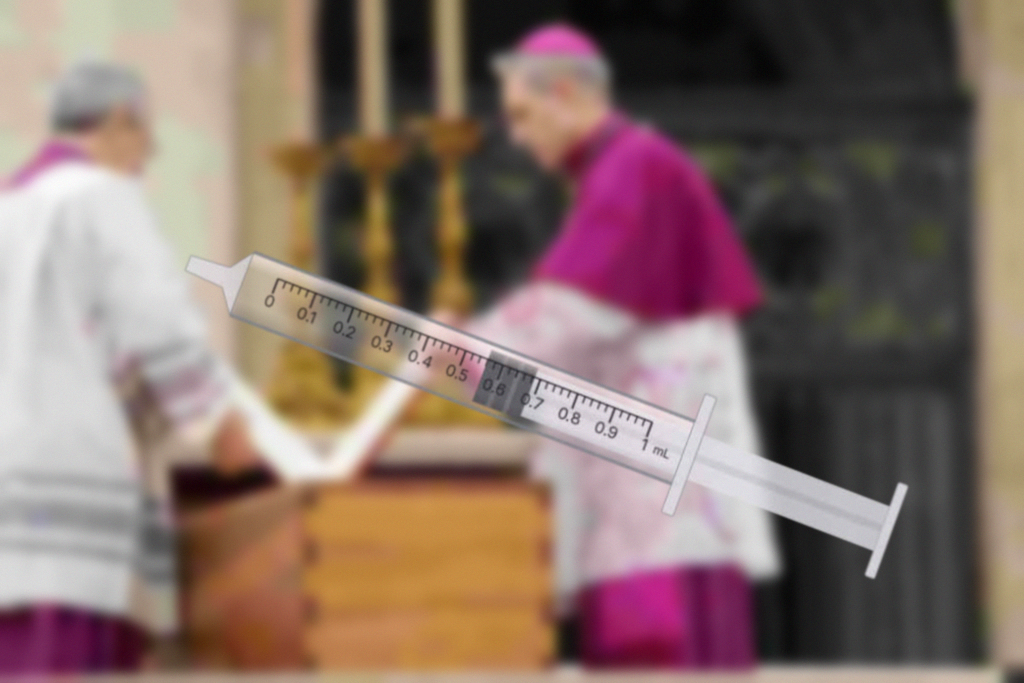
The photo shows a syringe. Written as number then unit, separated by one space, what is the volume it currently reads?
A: 0.56 mL
